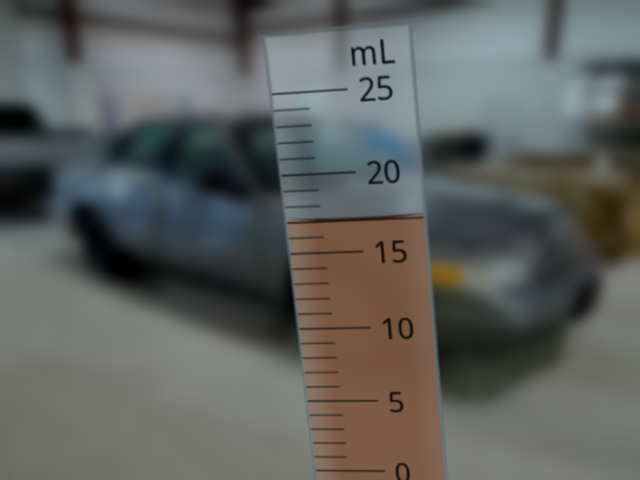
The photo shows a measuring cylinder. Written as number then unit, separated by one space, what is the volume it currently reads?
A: 17 mL
